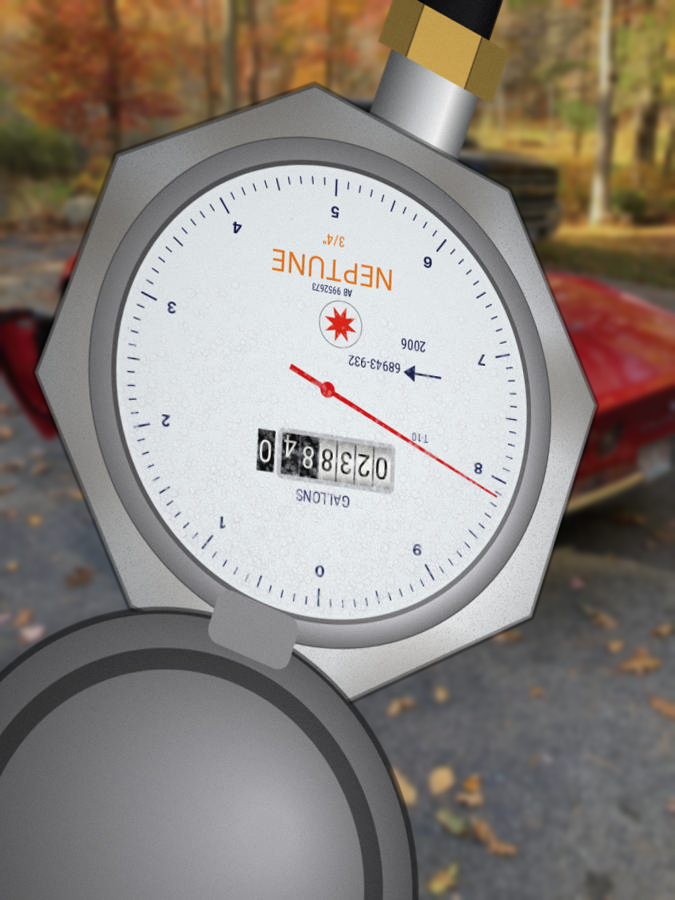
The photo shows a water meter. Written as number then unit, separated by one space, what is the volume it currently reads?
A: 238838.1 gal
